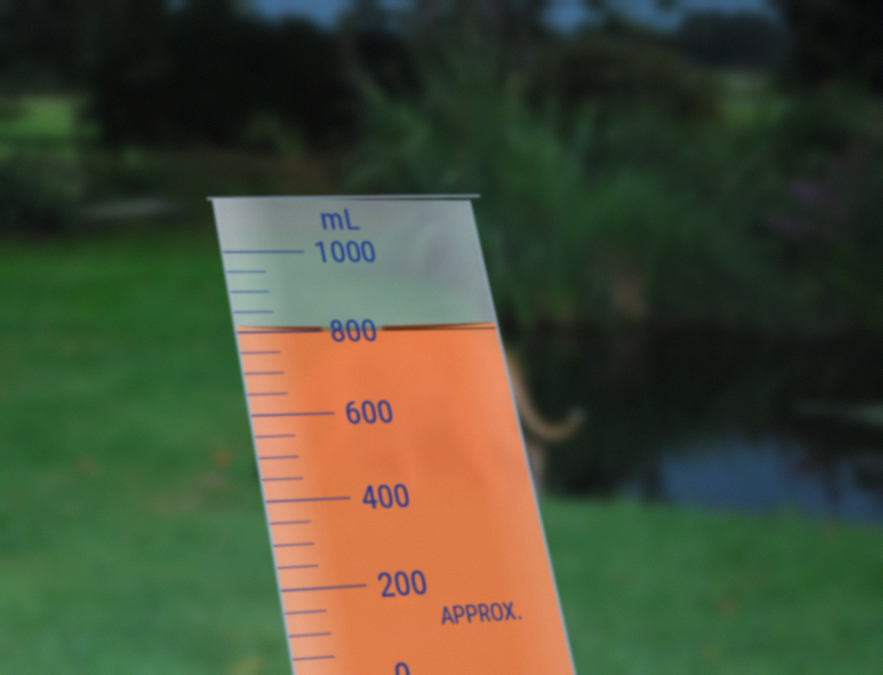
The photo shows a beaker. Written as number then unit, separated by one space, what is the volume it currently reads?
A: 800 mL
